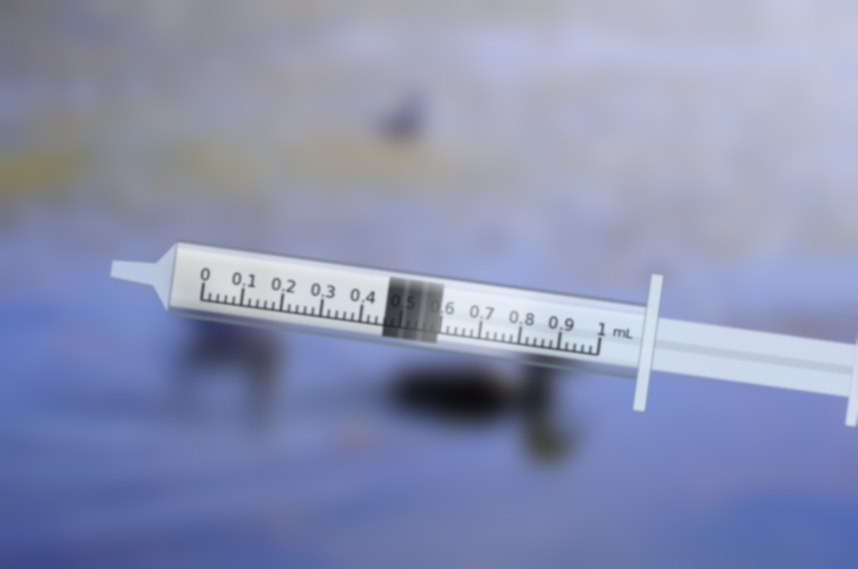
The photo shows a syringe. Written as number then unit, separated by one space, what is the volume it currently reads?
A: 0.46 mL
